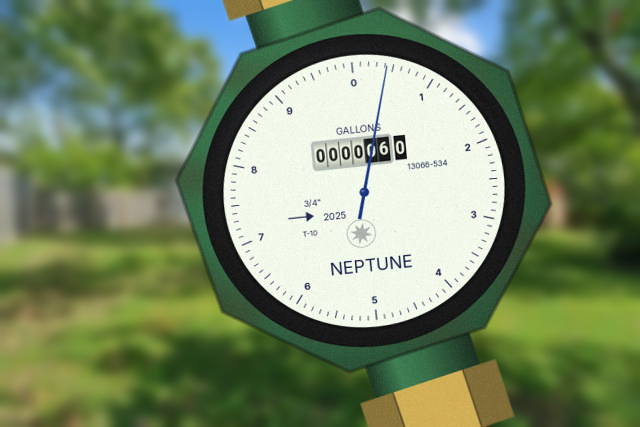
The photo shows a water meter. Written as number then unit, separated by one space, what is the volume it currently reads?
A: 60.4 gal
